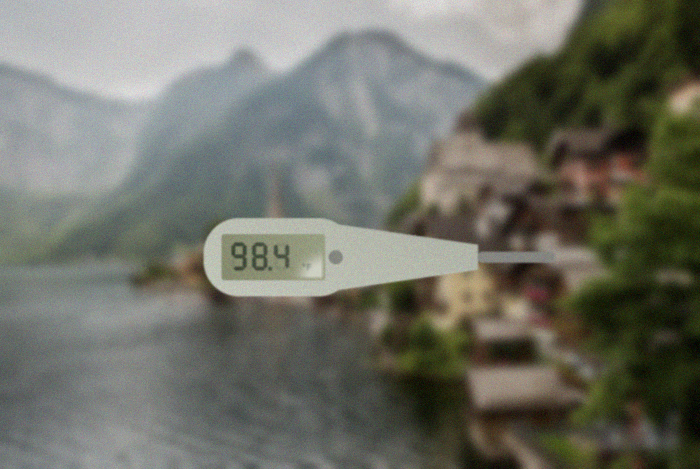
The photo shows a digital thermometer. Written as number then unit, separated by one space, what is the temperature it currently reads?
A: 98.4 °F
